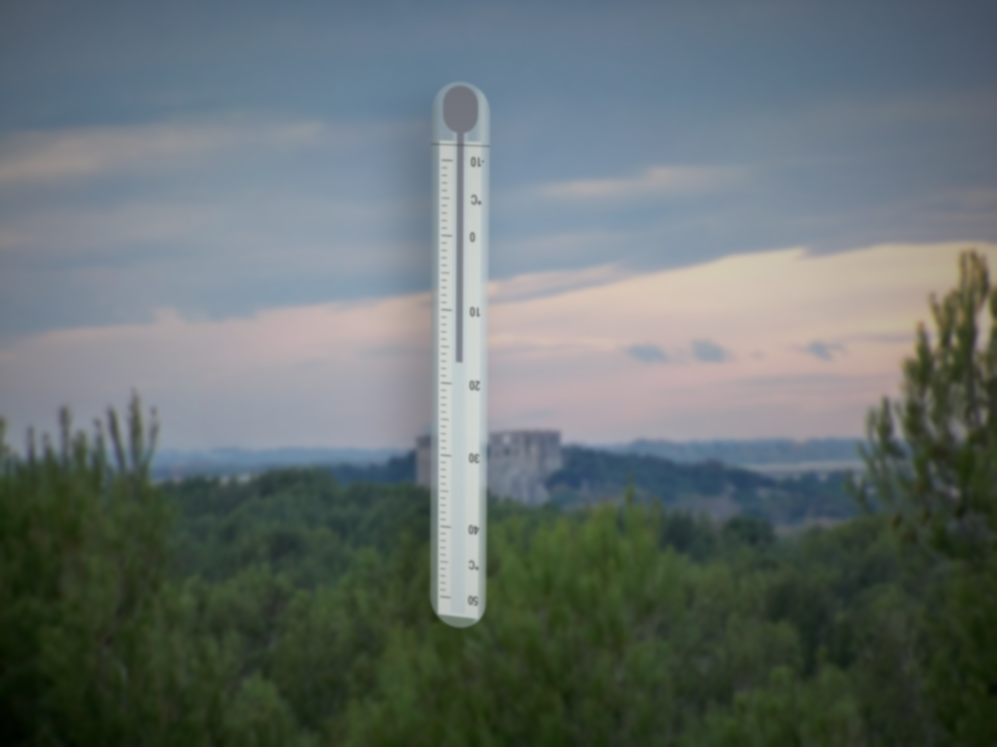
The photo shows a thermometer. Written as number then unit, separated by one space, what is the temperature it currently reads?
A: 17 °C
